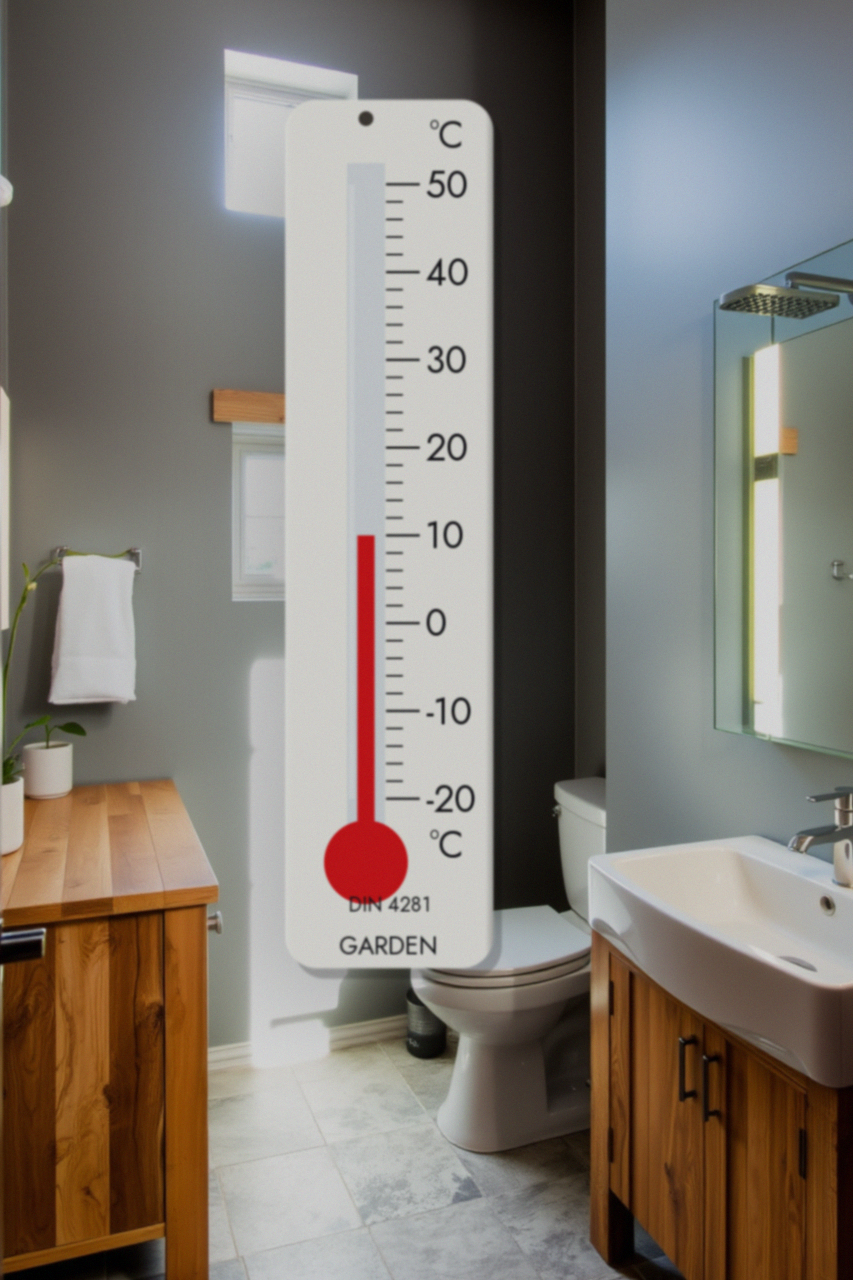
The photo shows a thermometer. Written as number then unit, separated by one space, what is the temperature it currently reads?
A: 10 °C
